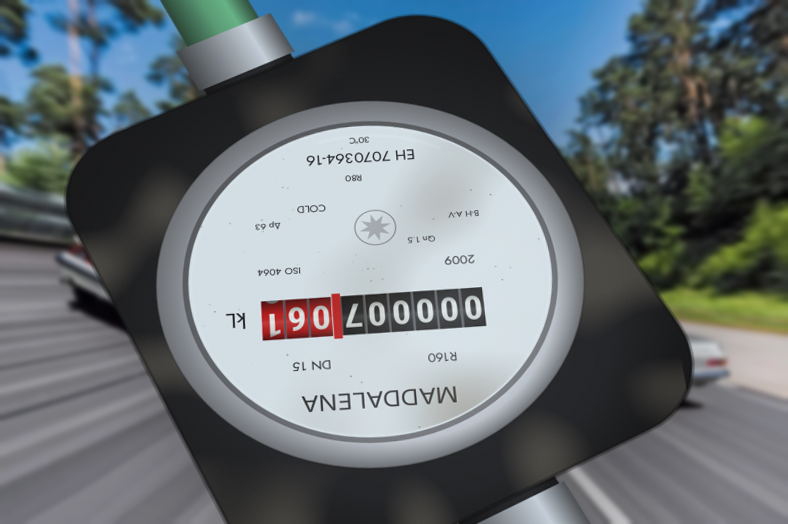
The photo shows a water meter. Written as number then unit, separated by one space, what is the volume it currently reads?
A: 7.061 kL
